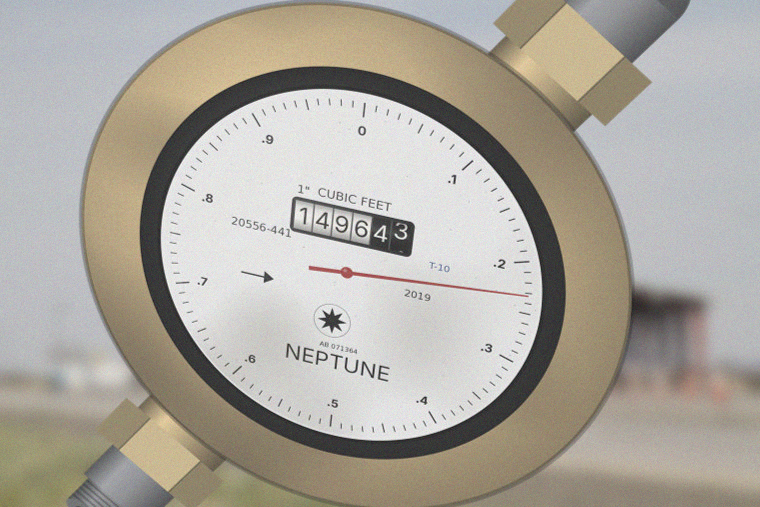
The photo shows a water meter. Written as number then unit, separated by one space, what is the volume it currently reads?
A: 149643.23 ft³
